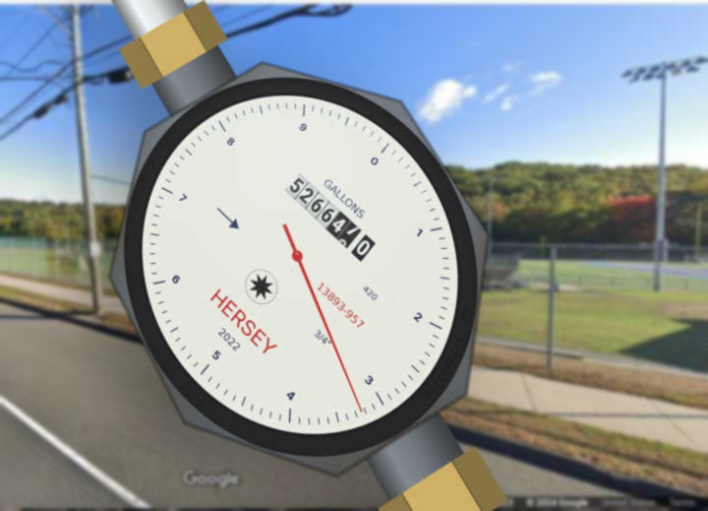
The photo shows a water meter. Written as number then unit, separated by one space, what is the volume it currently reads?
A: 5266473.2 gal
